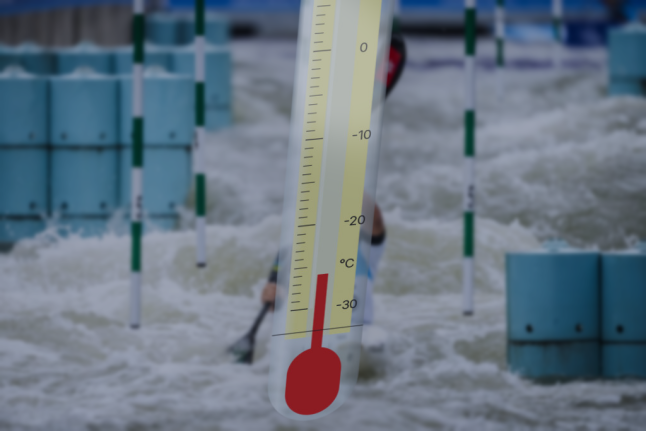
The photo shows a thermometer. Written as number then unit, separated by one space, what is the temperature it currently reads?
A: -26 °C
